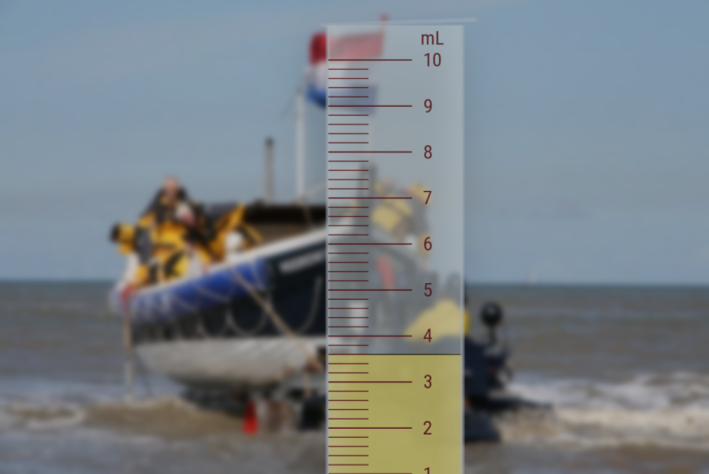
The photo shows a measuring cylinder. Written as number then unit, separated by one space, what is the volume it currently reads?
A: 3.6 mL
